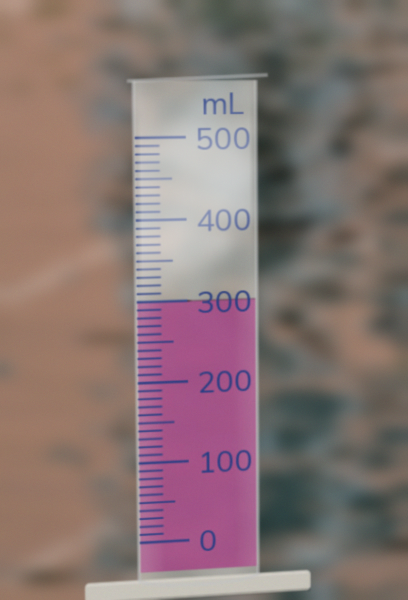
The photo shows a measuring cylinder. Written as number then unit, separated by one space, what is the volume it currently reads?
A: 300 mL
